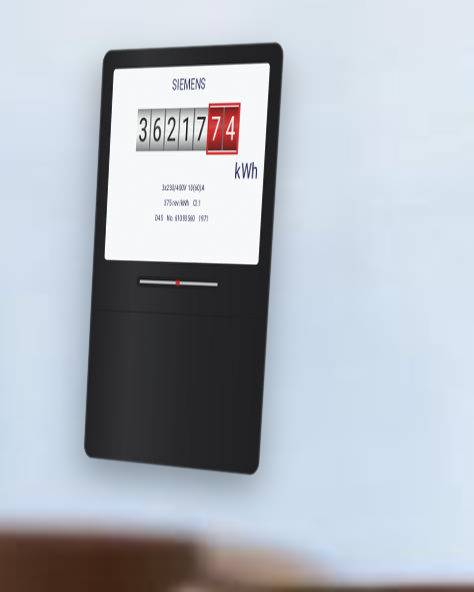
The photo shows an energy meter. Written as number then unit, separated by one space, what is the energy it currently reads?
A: 36217.74 kWh
